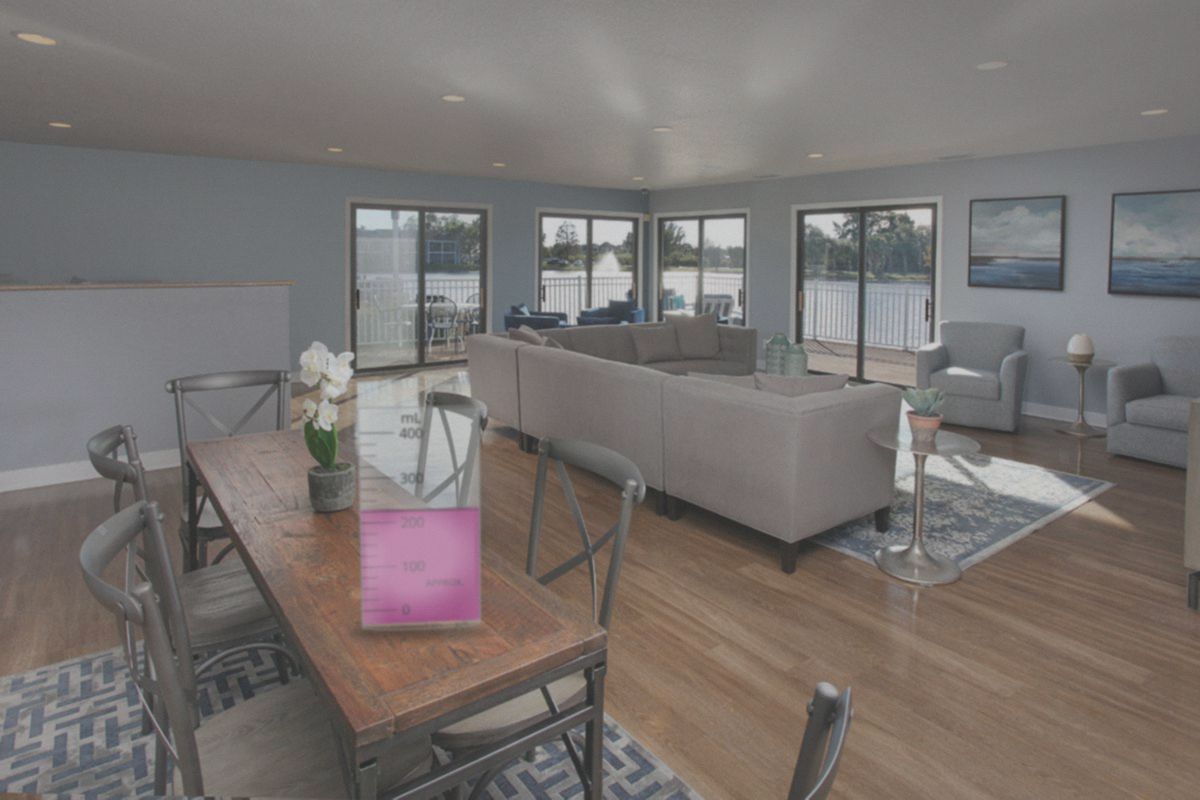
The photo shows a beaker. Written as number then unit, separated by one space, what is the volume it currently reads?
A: 225 mL
